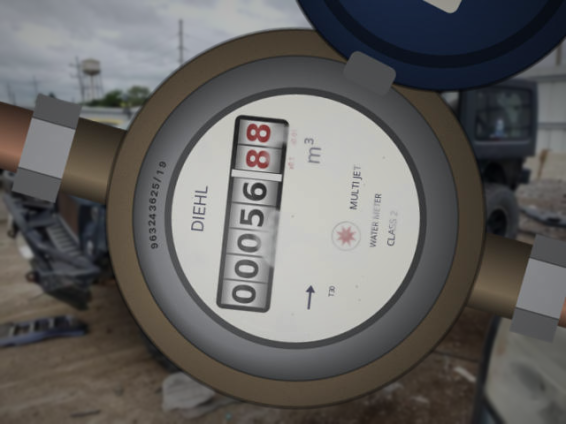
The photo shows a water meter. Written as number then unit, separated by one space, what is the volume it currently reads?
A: 56.88 m³
